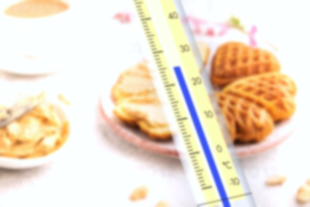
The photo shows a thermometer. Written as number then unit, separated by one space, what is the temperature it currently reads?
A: 25 °C
